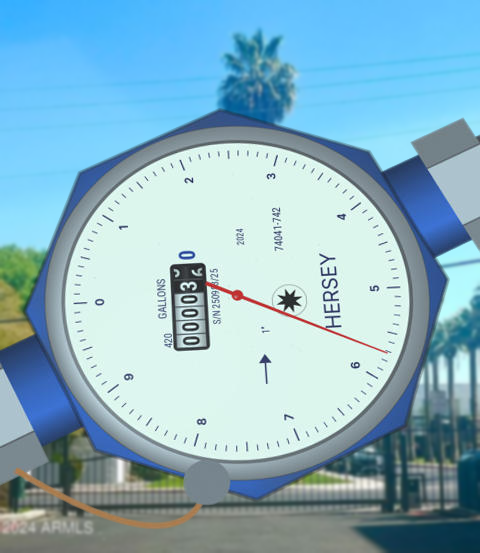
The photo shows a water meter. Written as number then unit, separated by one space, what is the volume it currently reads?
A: 355.7 gal
